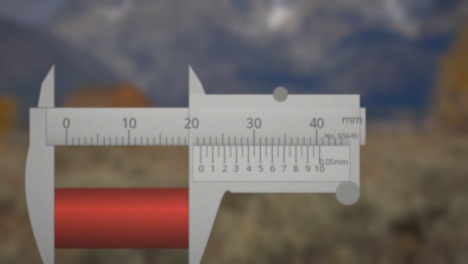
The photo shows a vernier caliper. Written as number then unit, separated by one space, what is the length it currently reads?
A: 21.5 mm
